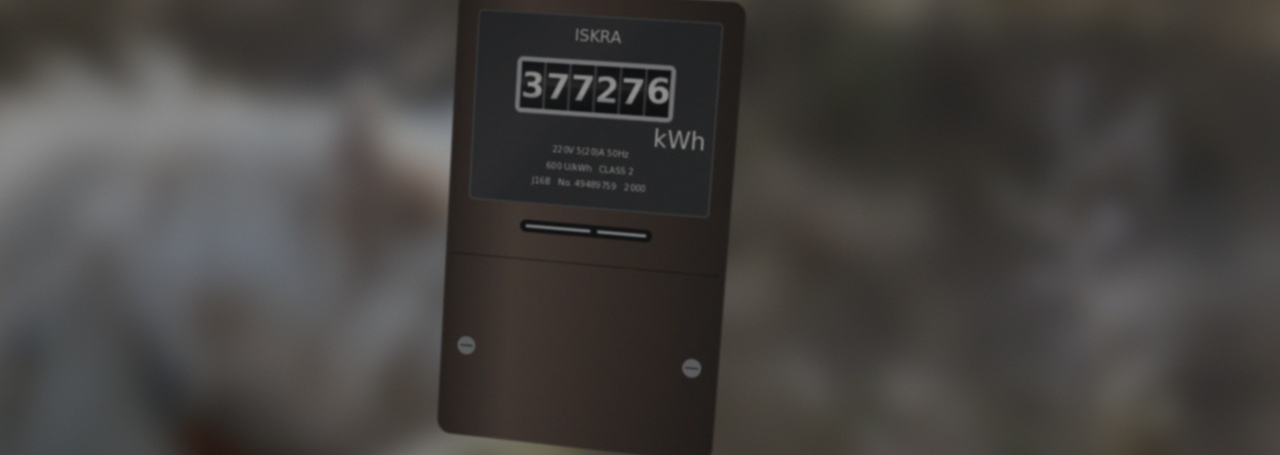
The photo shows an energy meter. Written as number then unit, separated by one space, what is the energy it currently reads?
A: 377276 kWh
